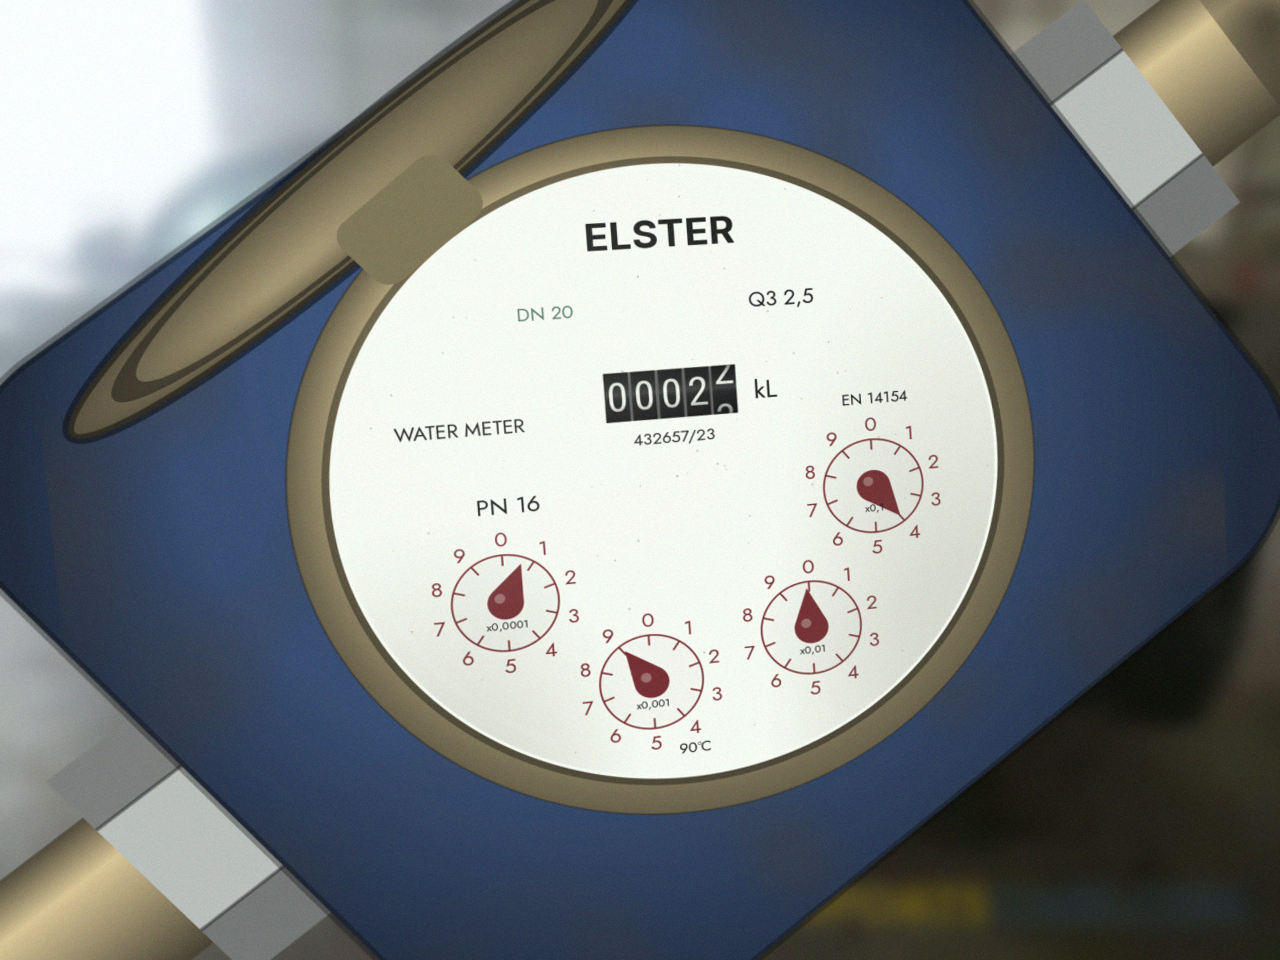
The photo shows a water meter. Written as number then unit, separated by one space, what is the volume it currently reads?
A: 22.3990 kL
